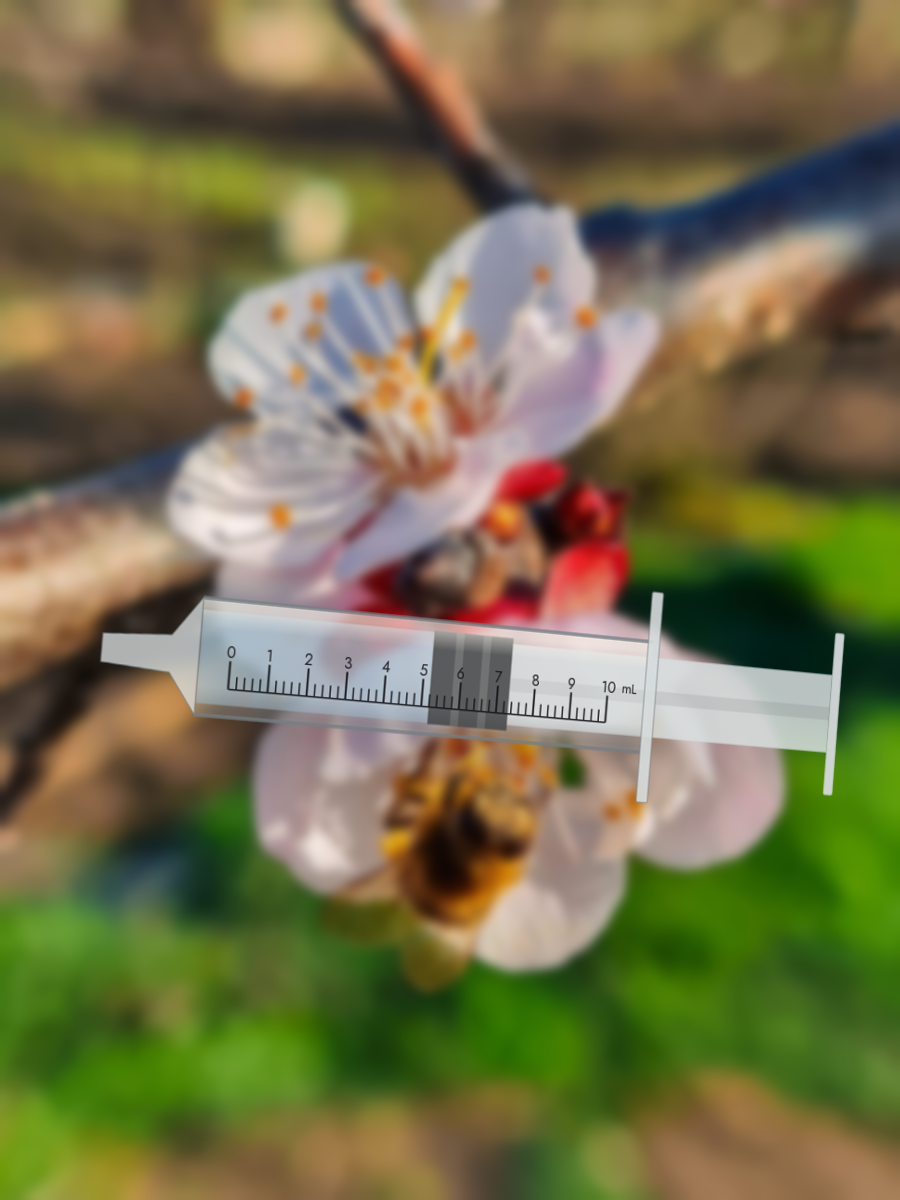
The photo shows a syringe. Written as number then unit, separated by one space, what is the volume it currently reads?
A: 5.2 mL
